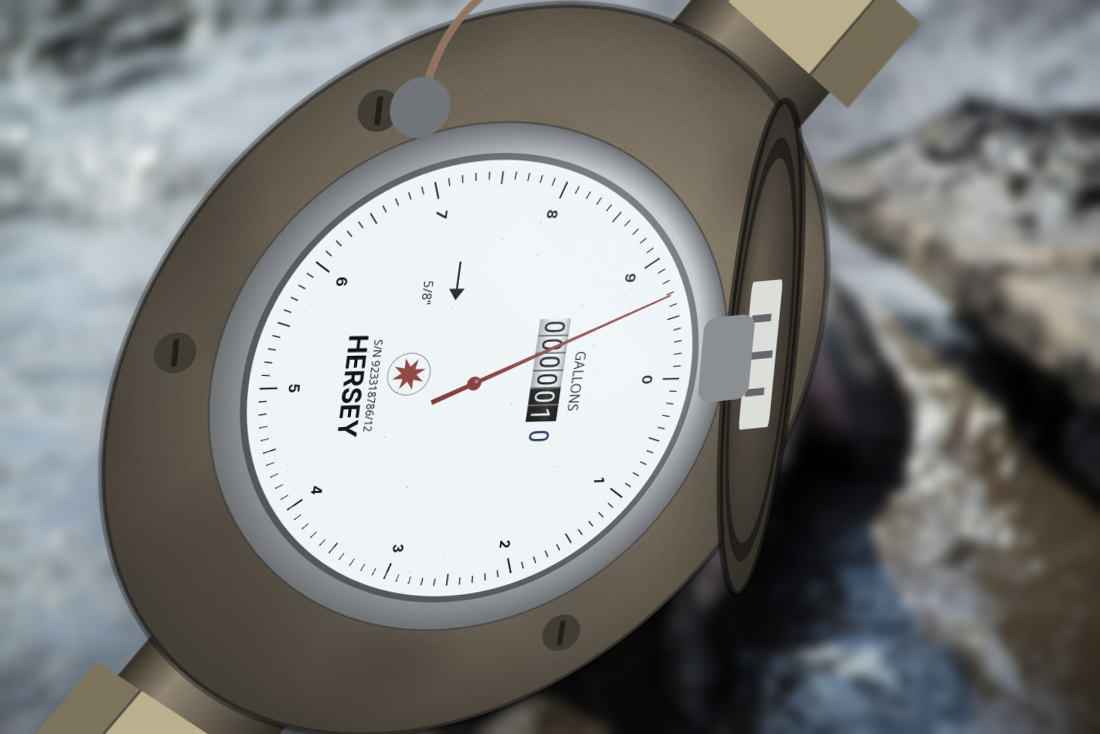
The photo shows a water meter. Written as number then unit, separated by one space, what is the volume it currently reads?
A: 9.3 gal
